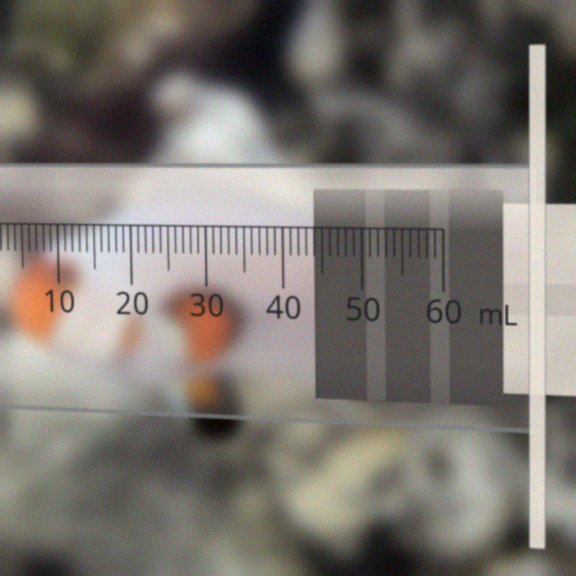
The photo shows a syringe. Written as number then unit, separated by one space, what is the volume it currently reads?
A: 44 mL
